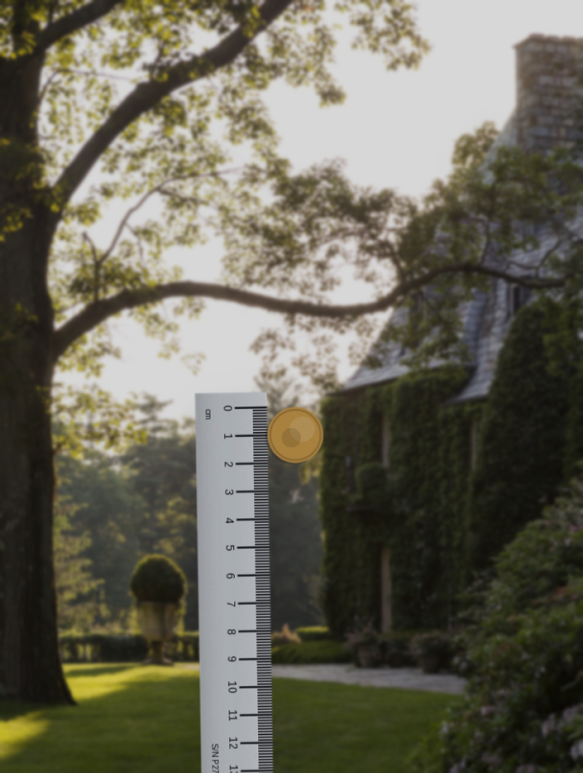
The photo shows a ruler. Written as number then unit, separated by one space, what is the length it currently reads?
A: 2 cm
